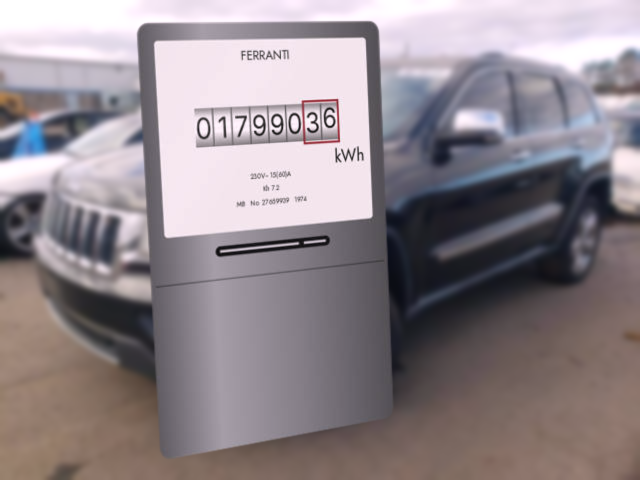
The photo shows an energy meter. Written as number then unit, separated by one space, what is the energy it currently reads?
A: 17990.36 kWh
